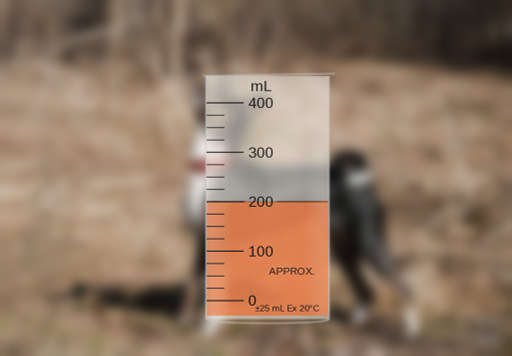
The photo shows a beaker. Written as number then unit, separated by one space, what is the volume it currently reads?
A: 200 mL
